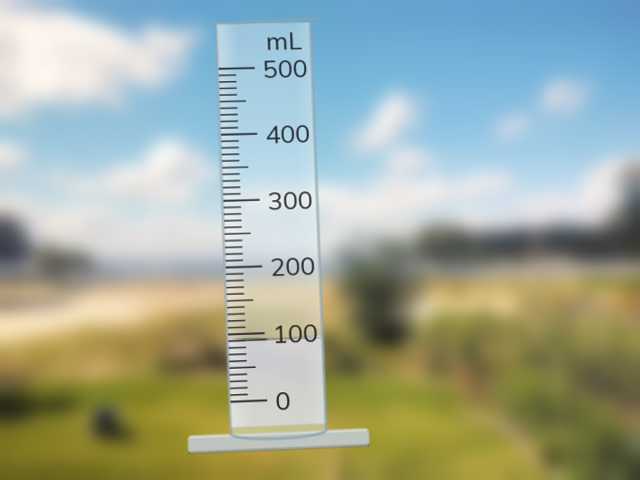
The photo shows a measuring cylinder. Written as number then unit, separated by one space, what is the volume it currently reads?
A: 90 mL
